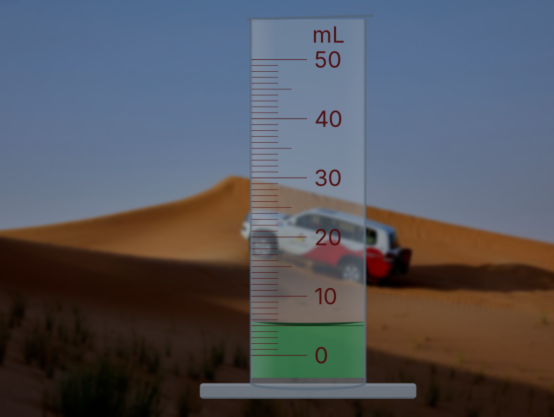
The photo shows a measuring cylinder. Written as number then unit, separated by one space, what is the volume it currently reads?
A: 5 mL
